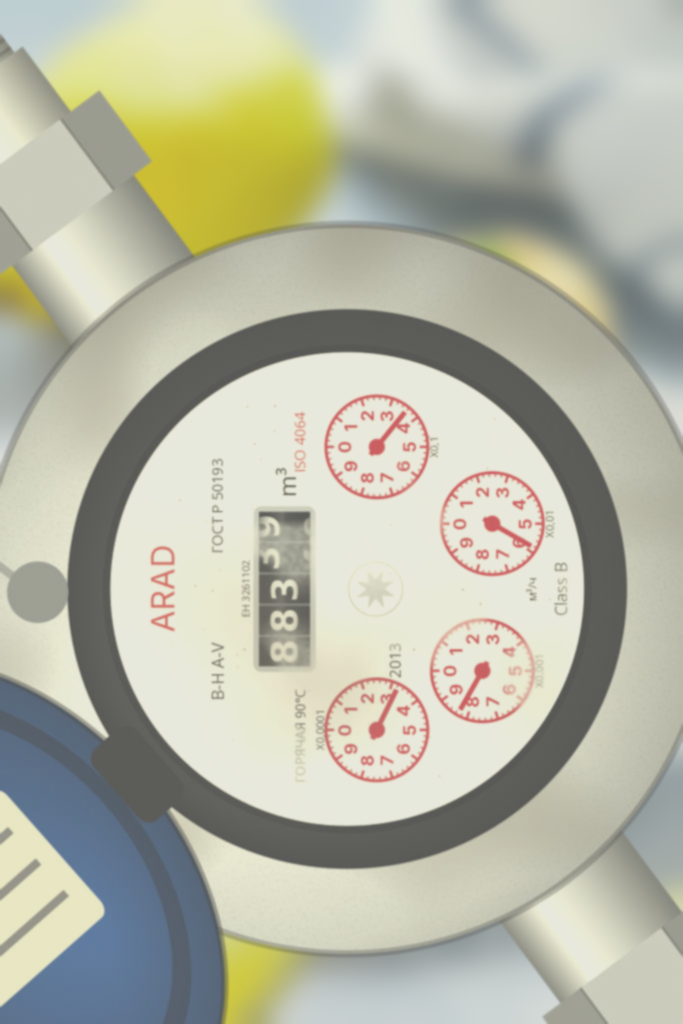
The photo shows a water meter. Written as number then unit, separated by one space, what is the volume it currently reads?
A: 88339.3583 m³
